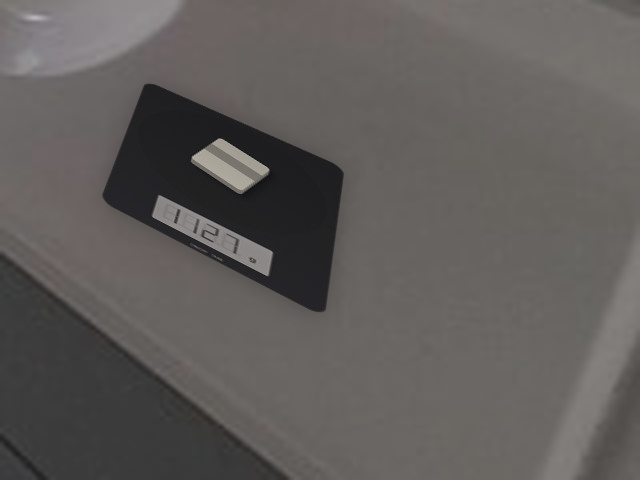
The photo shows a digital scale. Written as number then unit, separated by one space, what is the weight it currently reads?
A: 1127 g
